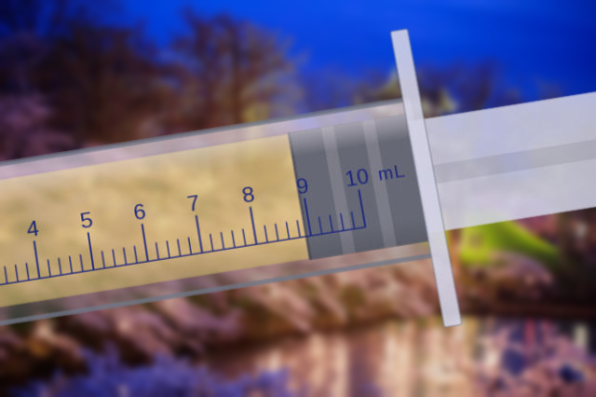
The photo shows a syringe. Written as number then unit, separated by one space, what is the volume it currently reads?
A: 8.9 mL
